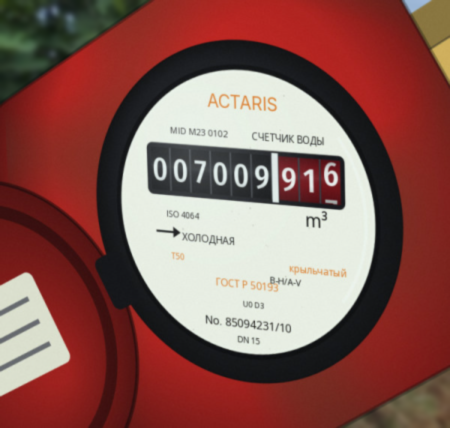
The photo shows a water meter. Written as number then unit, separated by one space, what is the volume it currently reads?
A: 7009.916 m³
